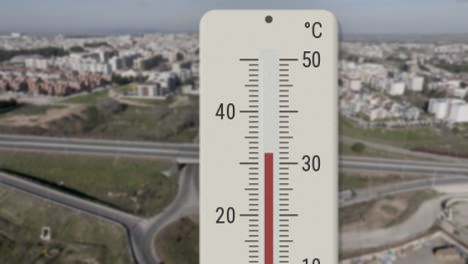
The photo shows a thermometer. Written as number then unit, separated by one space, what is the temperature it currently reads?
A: 32 °C
